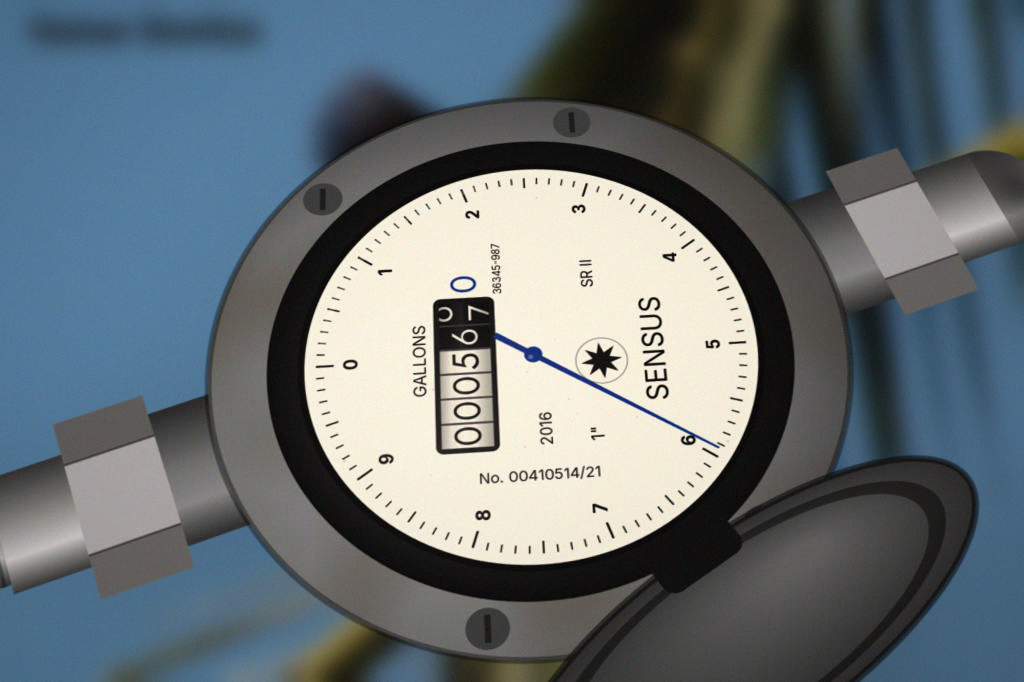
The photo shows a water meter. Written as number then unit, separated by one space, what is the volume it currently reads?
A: 5665.9 gal
